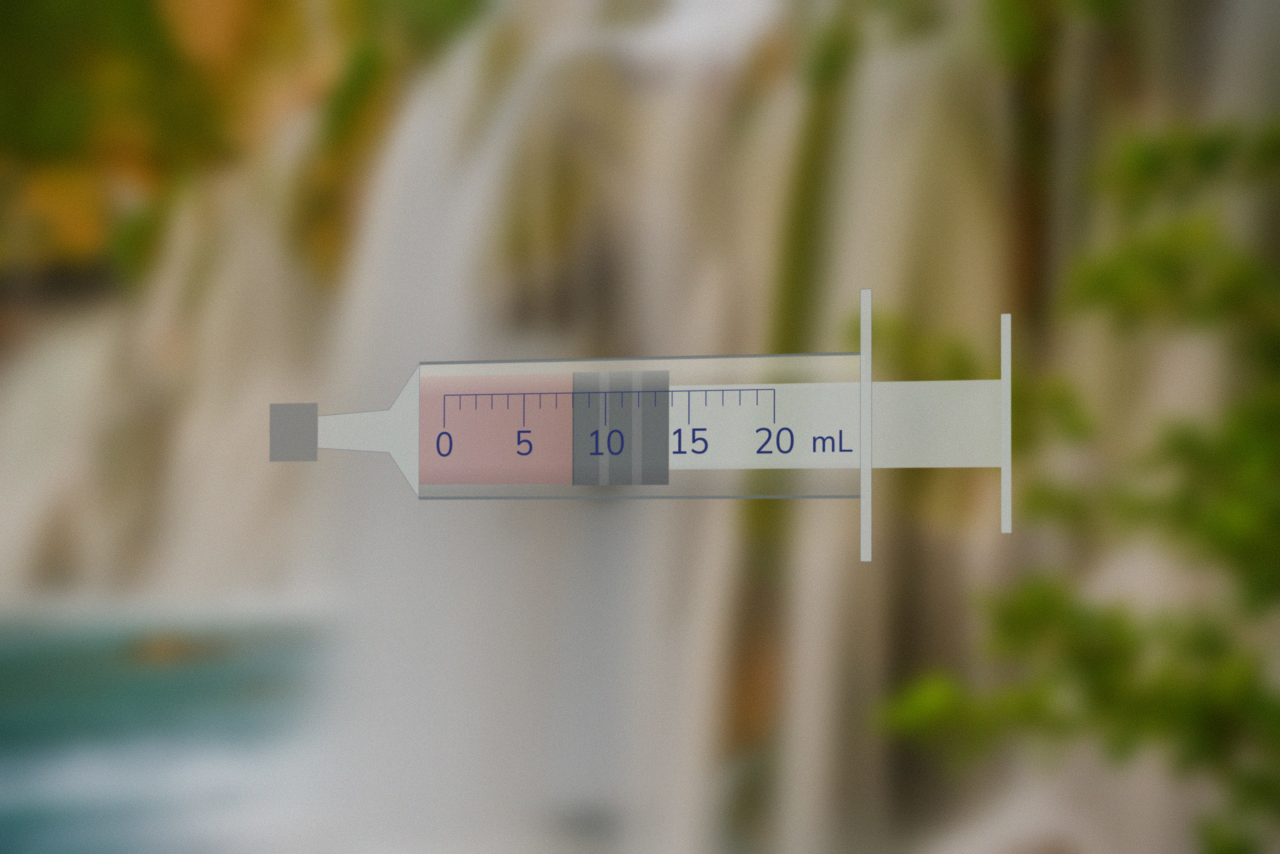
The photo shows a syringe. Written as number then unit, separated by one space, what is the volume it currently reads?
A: 8 mL
